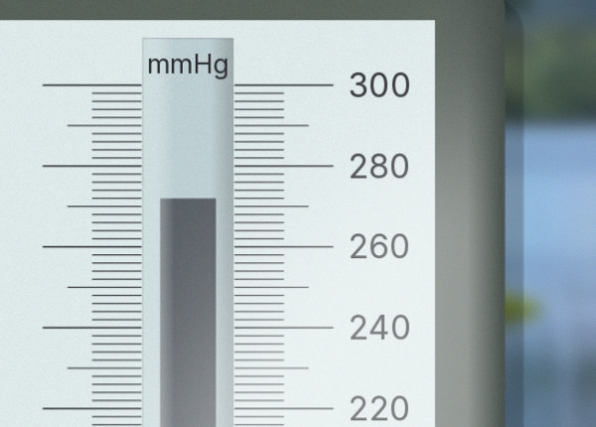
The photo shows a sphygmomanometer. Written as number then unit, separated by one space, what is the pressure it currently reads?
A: 272 mmHg
